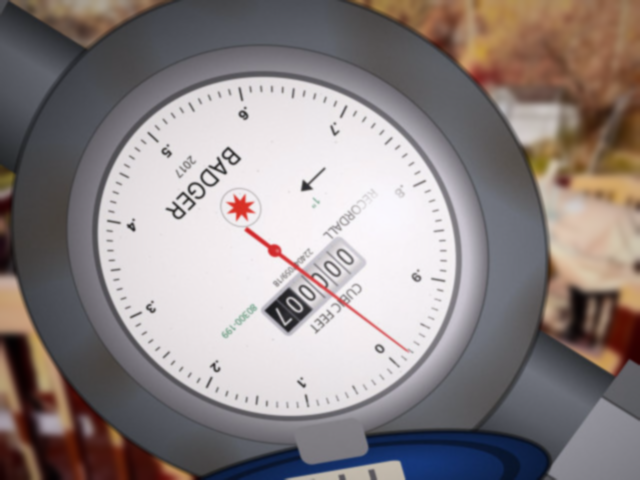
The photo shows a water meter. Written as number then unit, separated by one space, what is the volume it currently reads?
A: 6.98 ft³
